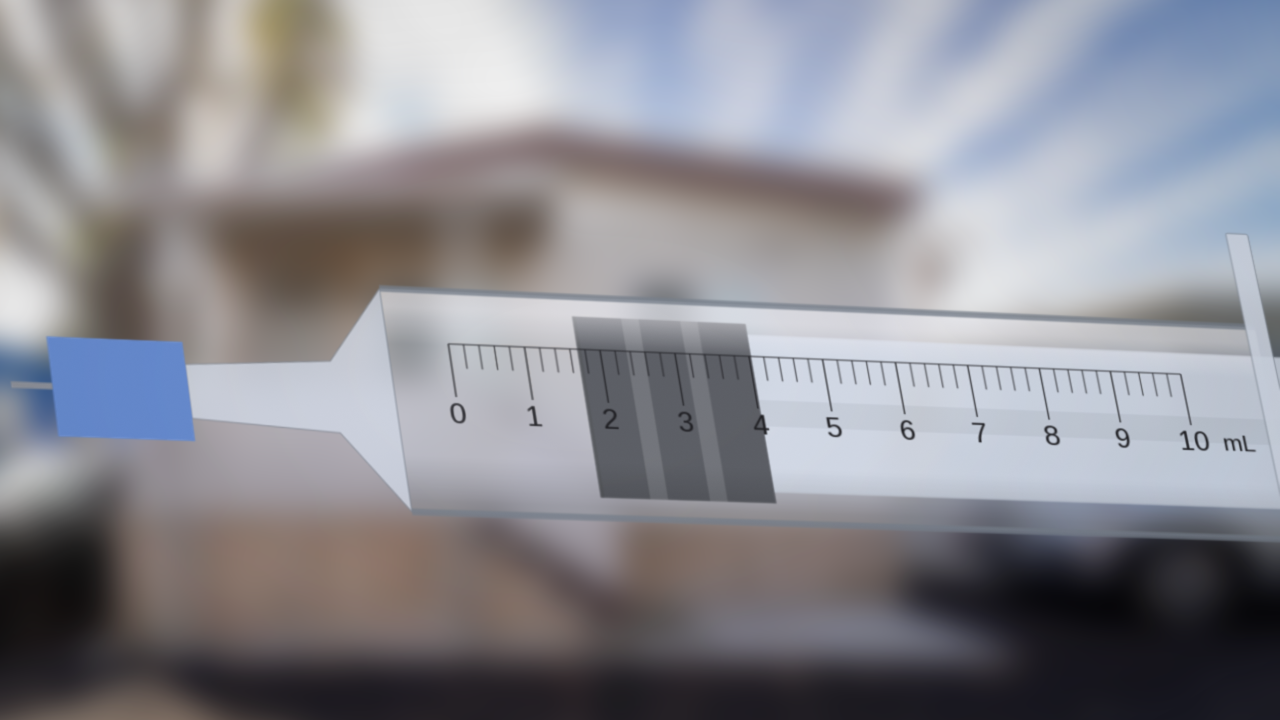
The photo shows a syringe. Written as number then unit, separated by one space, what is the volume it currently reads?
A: 1.7 mL
